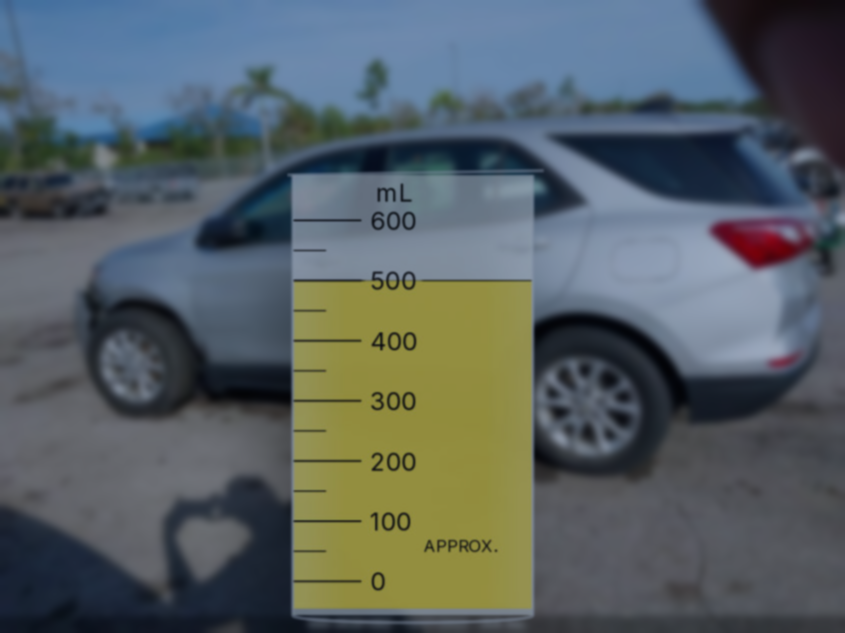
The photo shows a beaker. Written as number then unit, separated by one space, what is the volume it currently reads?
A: 500 mL
